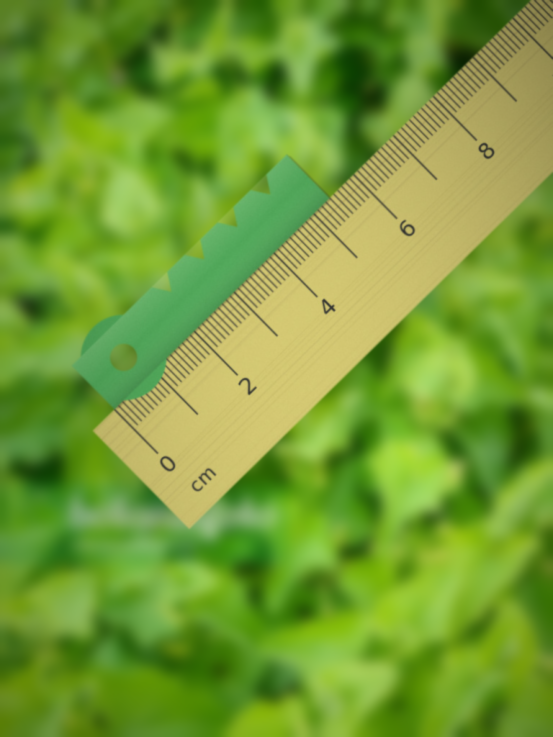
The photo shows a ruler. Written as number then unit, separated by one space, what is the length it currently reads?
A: 5.4 cm
